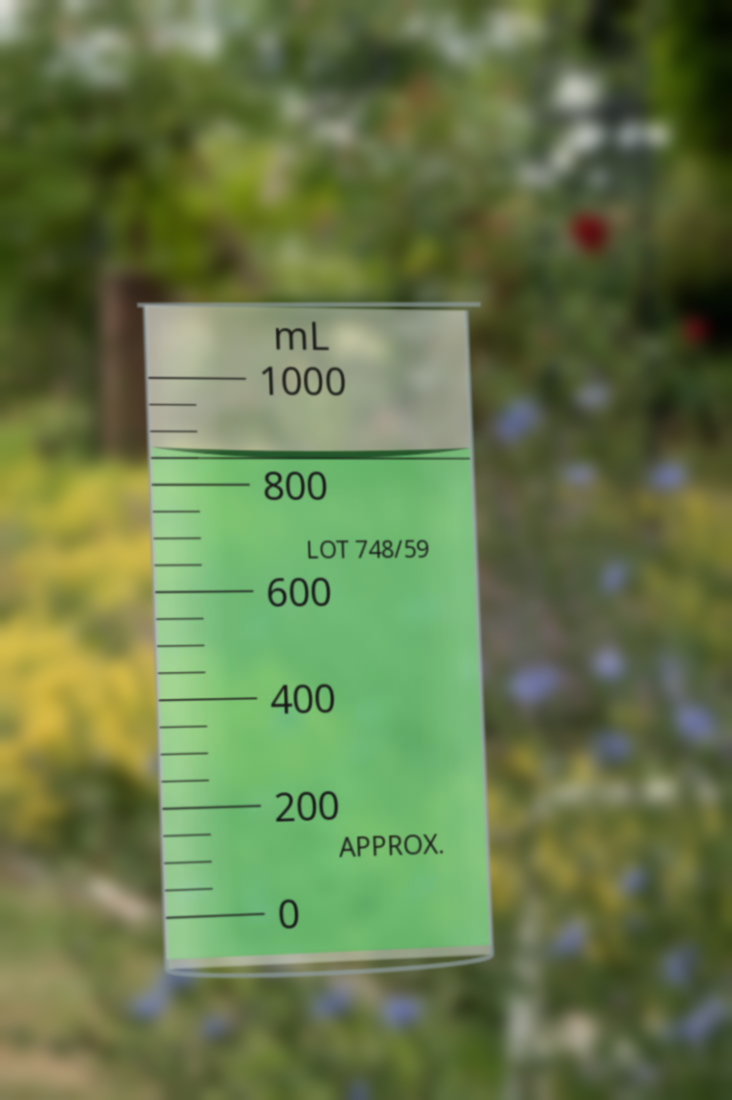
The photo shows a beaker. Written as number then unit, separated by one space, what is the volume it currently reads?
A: 850 mL
